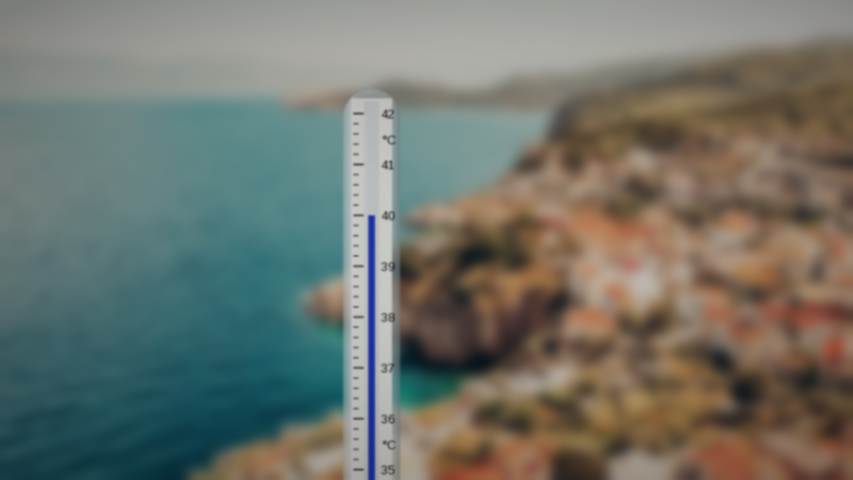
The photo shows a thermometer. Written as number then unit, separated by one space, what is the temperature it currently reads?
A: 40 °C
